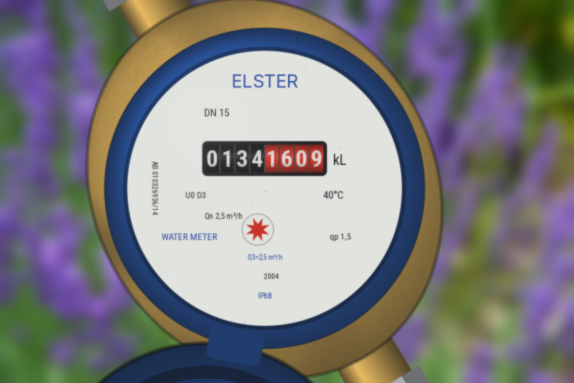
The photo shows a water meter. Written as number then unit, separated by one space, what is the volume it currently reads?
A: 134.1609 kL
